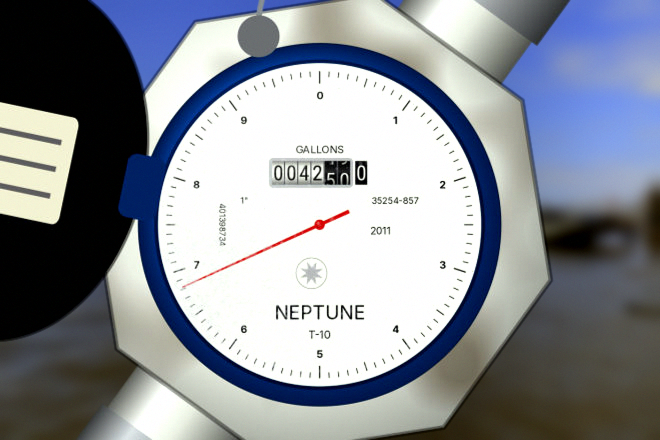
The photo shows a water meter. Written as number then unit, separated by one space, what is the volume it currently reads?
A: 42496.8 gal
